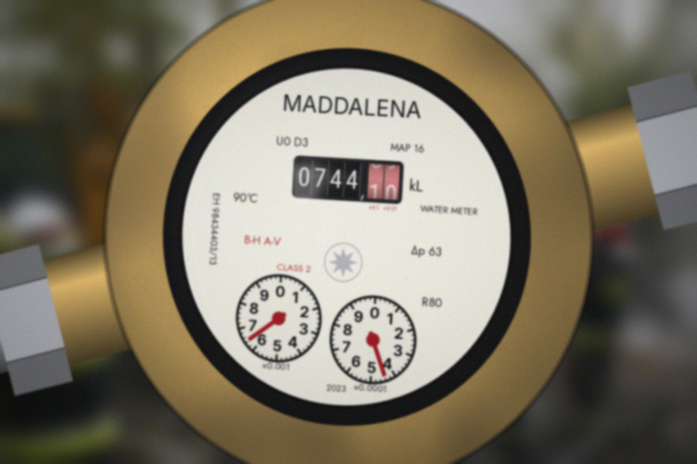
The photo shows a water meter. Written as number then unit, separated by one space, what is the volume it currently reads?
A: 744.0964 kL
